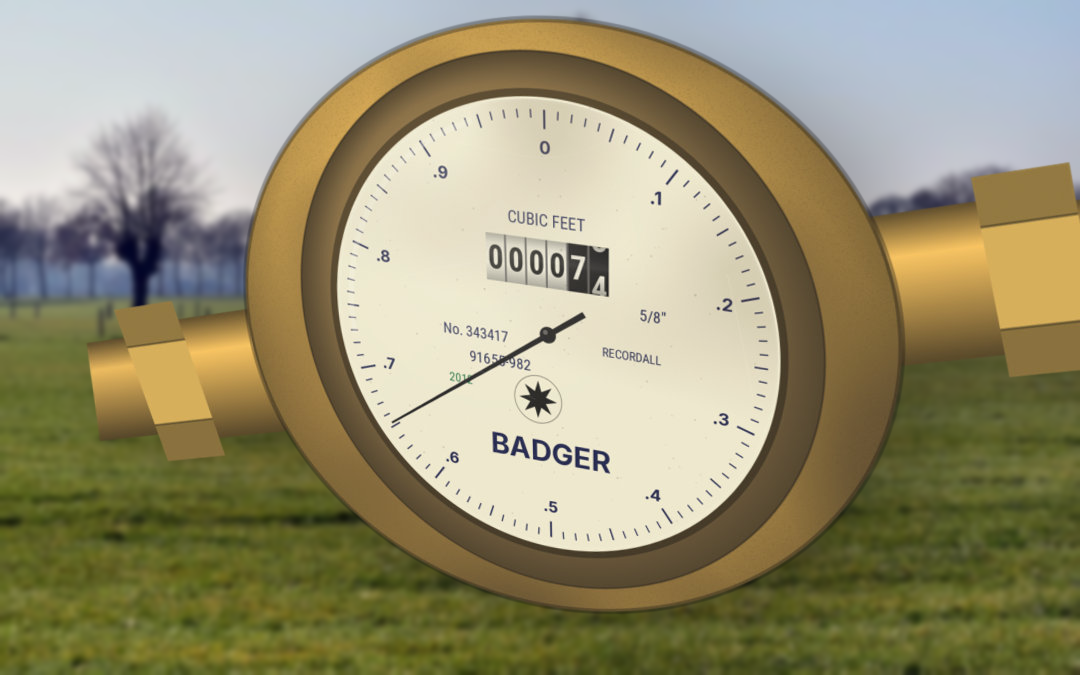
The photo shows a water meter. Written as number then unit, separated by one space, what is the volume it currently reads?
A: 73.65 ft³
